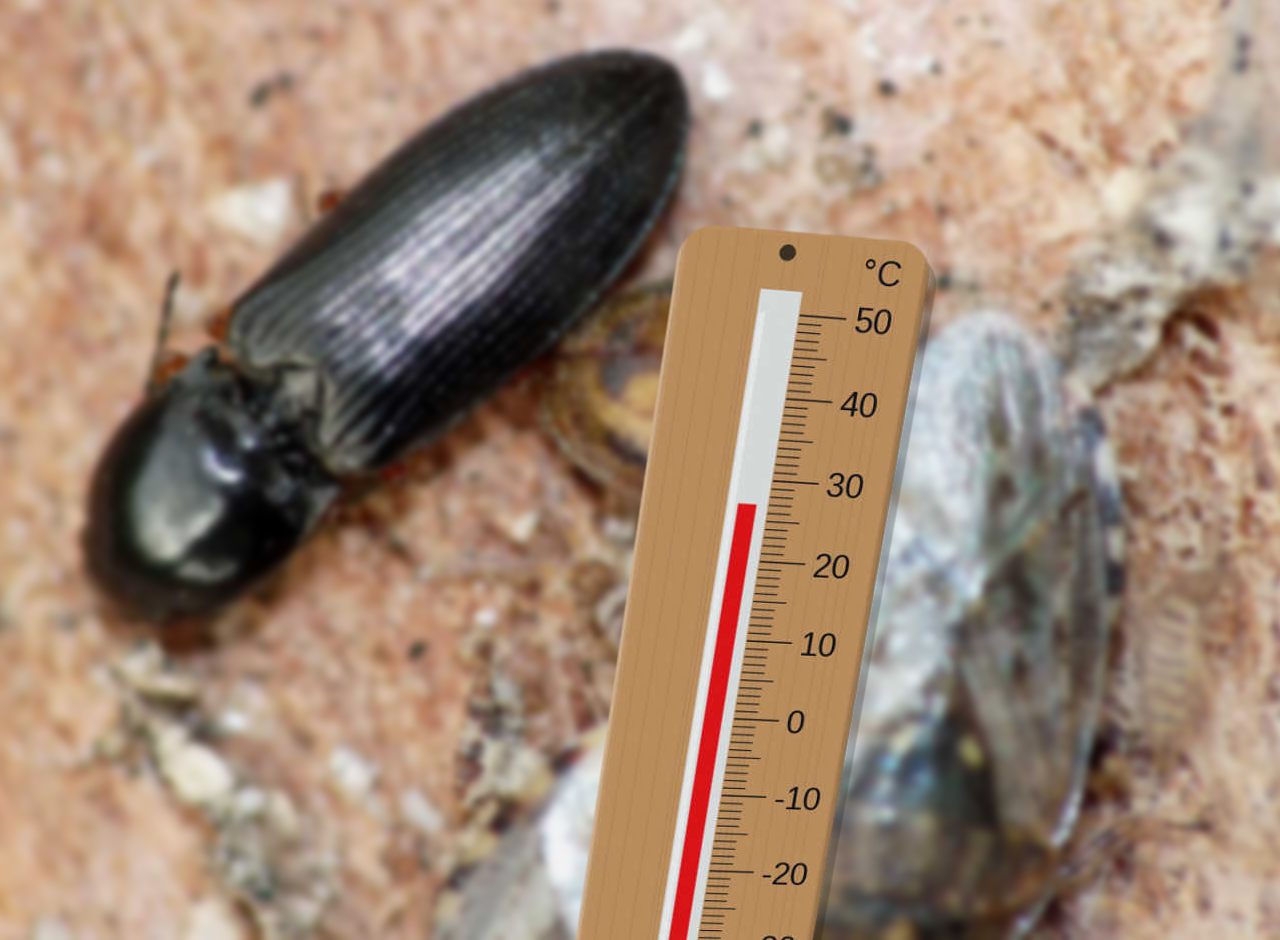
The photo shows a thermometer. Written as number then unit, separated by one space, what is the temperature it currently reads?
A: 27 °C
